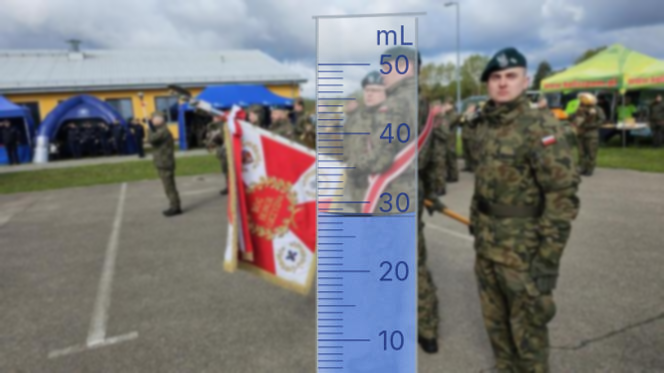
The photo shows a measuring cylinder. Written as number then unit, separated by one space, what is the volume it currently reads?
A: 28 mL
